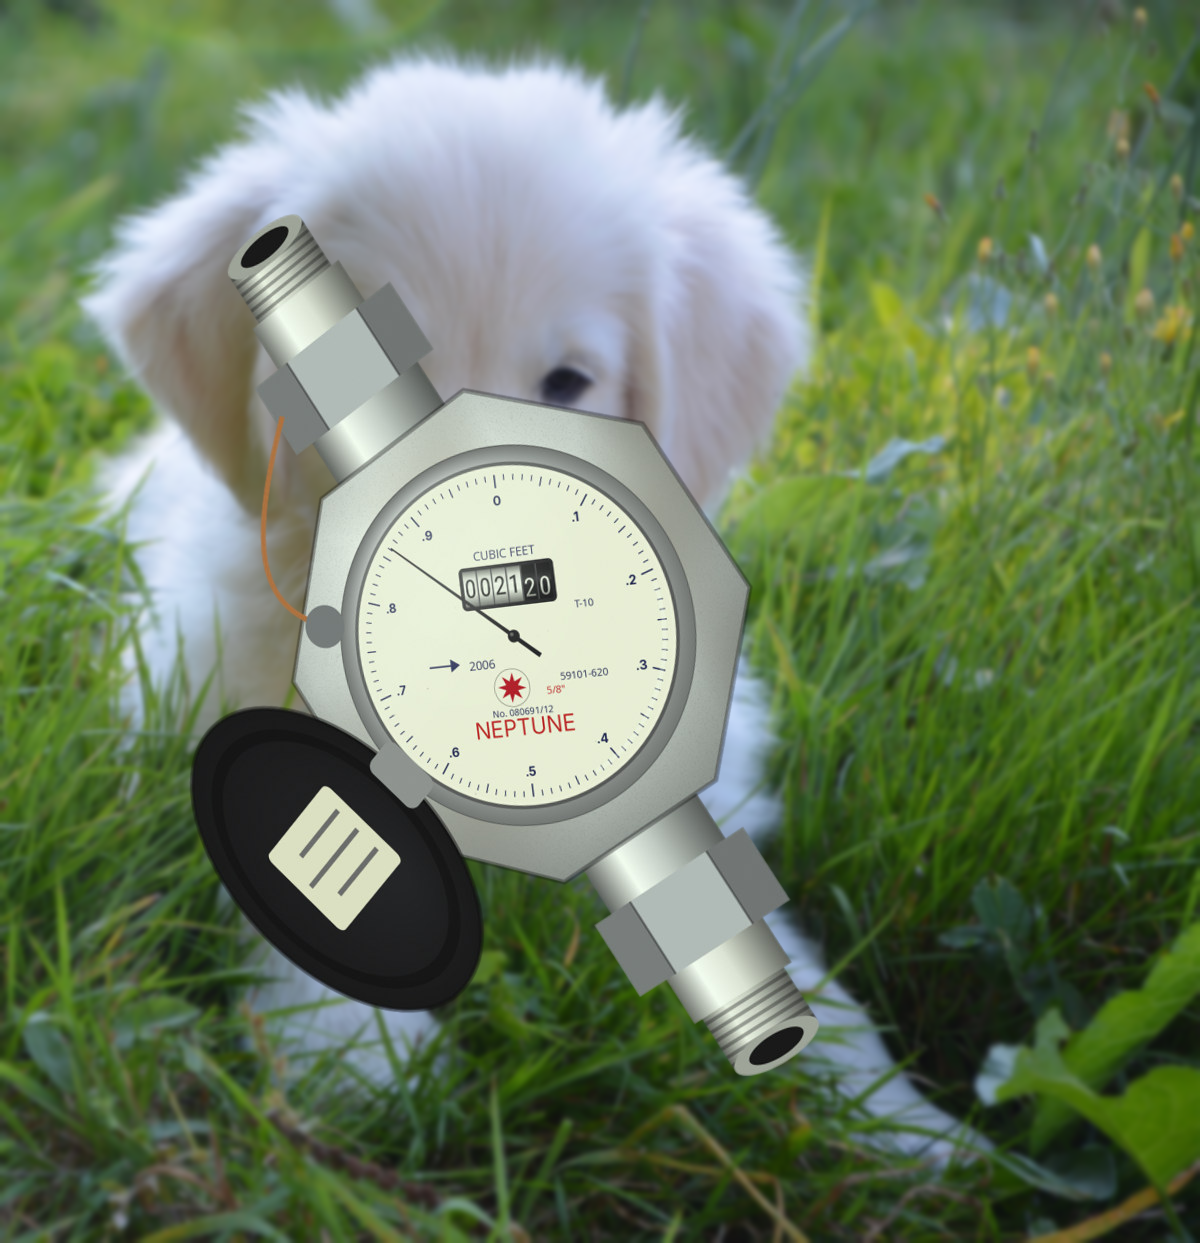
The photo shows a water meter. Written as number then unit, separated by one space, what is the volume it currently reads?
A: 2119.86 ft³
